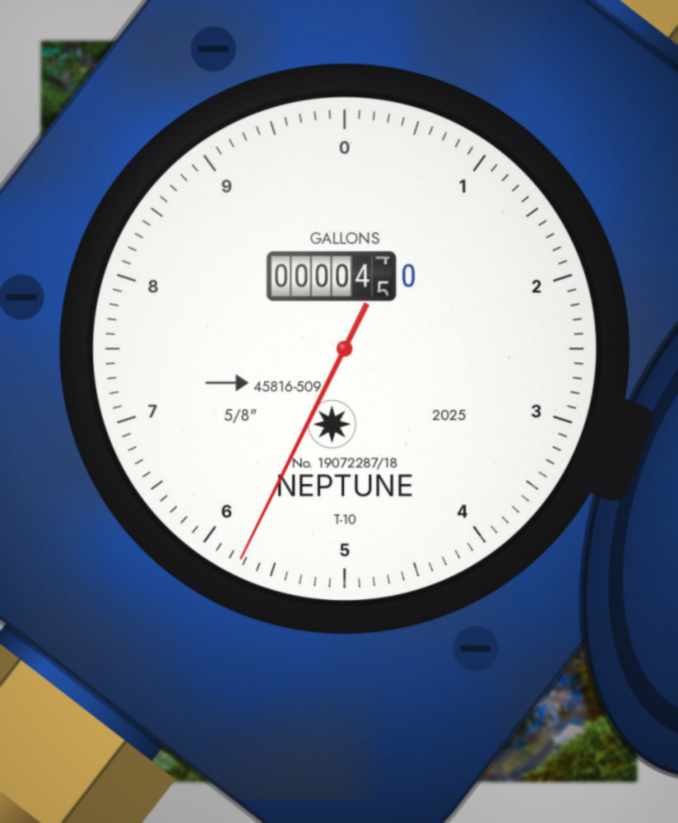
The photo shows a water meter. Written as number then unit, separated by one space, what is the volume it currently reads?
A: 445.7 gal
